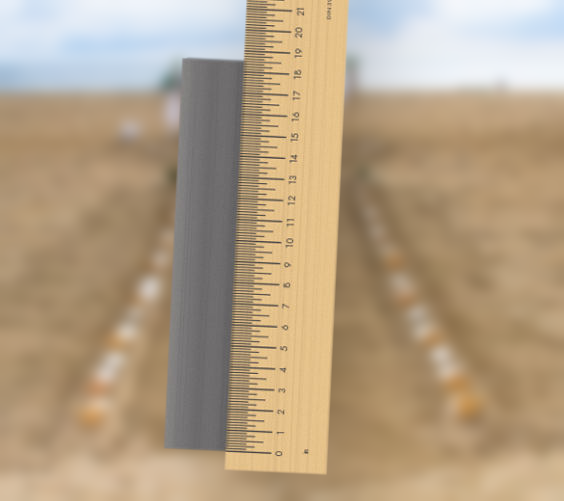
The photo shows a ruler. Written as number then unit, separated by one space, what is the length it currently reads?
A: 18.5 in
